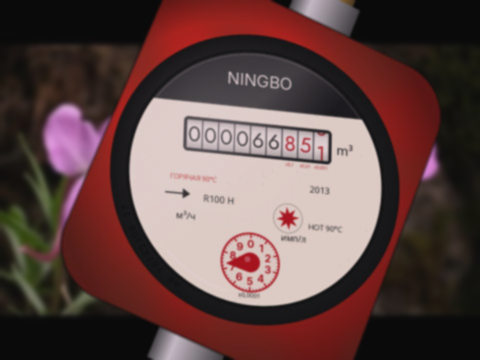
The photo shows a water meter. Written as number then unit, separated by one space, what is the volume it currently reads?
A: 66.8507 m³
